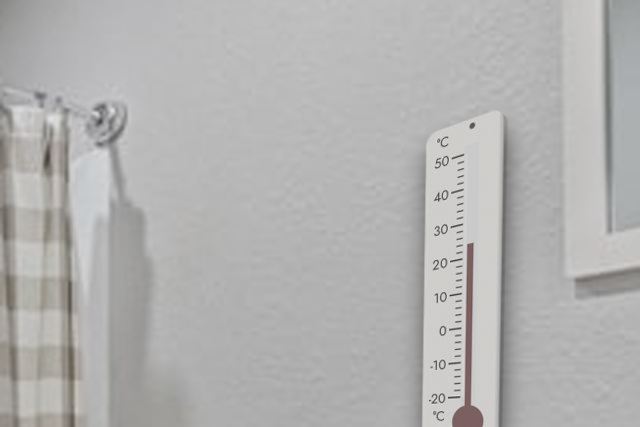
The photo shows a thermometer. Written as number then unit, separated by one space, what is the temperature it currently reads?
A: 24 °C
